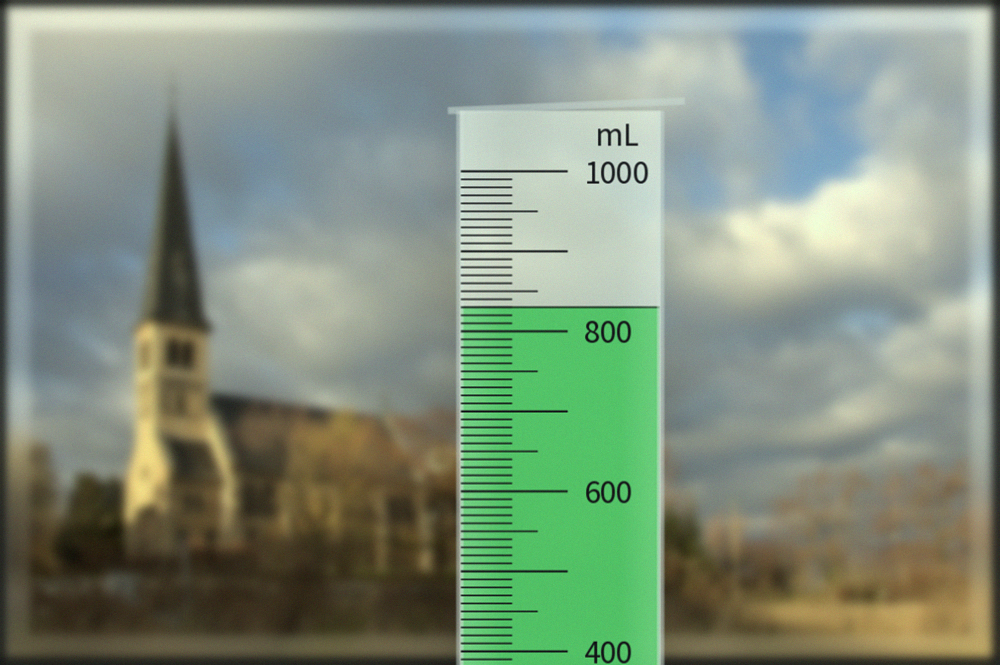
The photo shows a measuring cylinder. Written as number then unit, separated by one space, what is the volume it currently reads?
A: 830 mL
